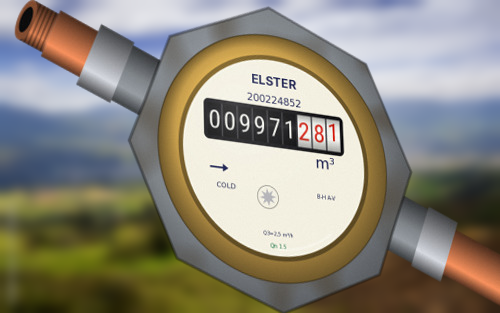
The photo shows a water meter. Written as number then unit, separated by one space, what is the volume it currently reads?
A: 9971.281 m³
